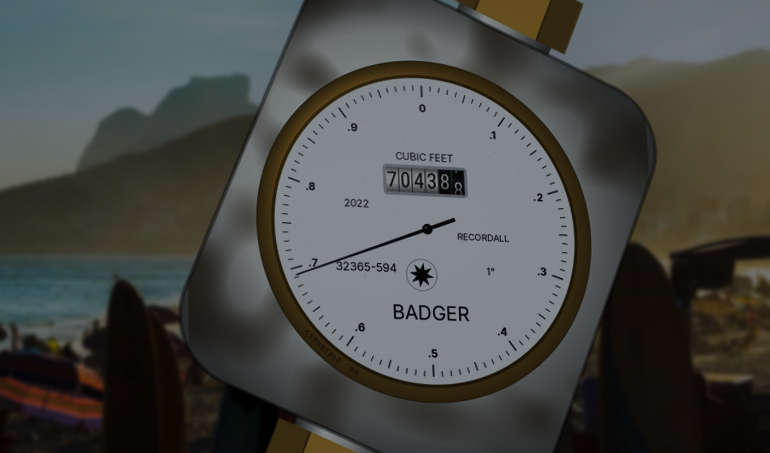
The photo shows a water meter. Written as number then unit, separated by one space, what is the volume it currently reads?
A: 704387.69 ft³
